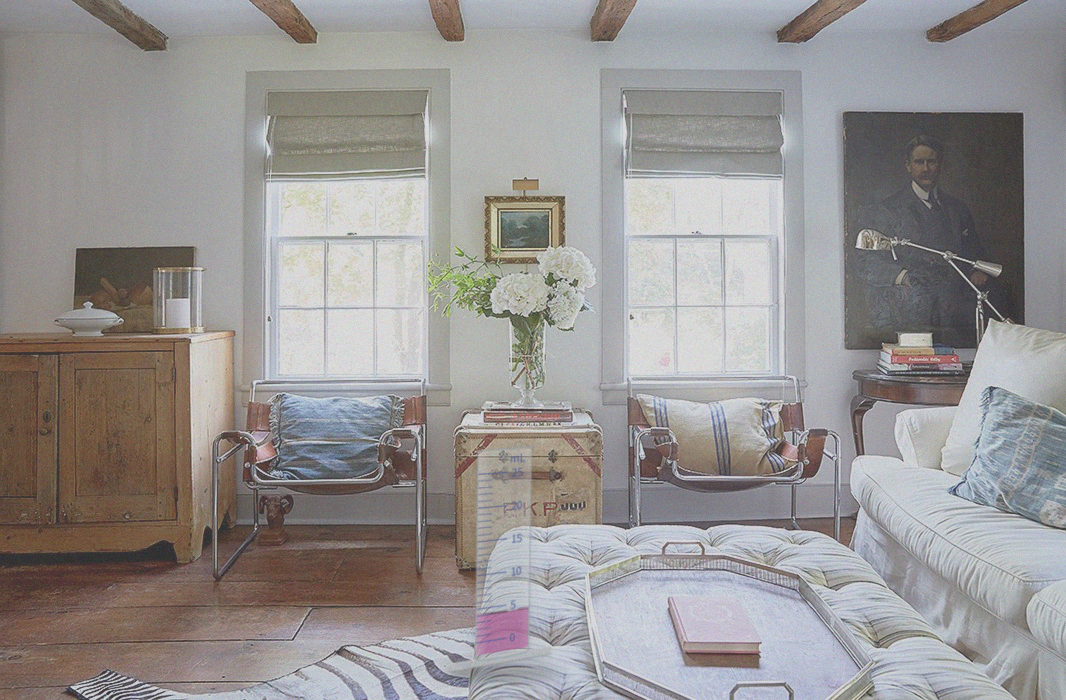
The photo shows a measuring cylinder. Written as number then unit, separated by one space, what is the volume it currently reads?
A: 4 mL
